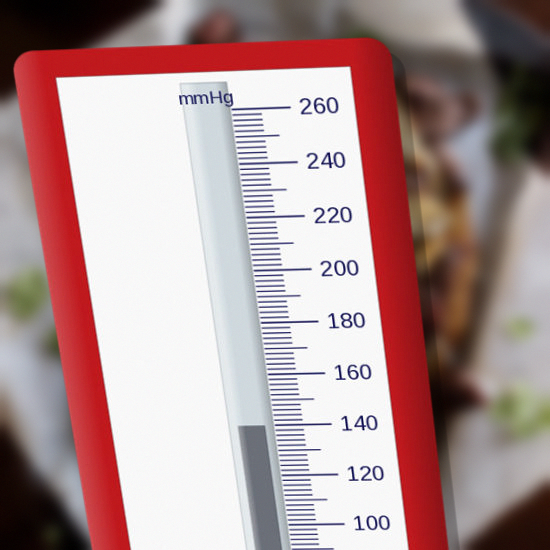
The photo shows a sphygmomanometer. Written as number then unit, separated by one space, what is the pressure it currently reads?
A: 140 mmHg
